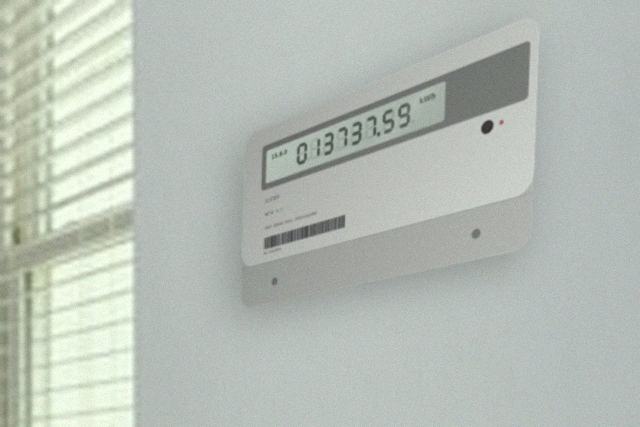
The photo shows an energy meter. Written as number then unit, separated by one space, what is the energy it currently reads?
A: 13737.59 kWh
